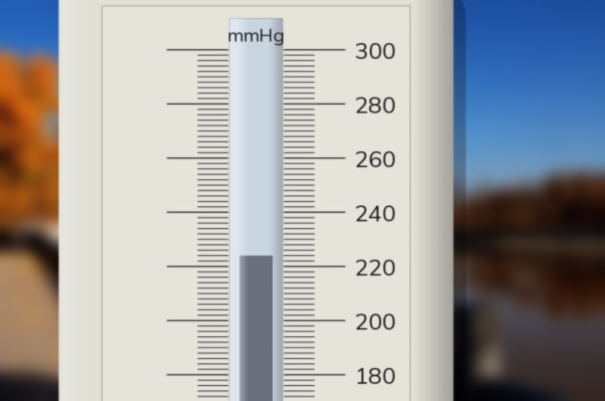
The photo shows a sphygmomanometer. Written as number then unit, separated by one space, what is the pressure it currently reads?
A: 224 mmHg
